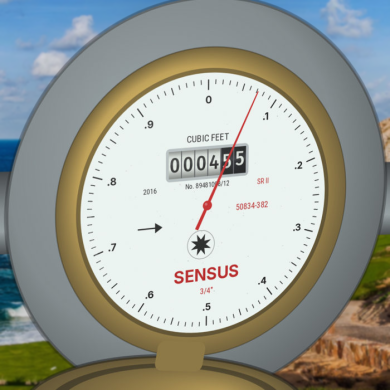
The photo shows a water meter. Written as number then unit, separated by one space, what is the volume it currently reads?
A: 455.07 ft³
